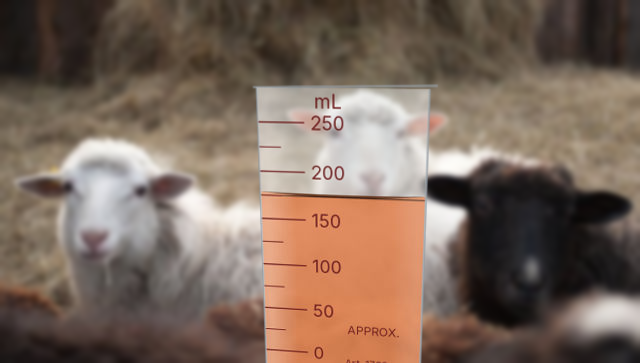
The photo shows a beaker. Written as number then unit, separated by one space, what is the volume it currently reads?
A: 175 mL
